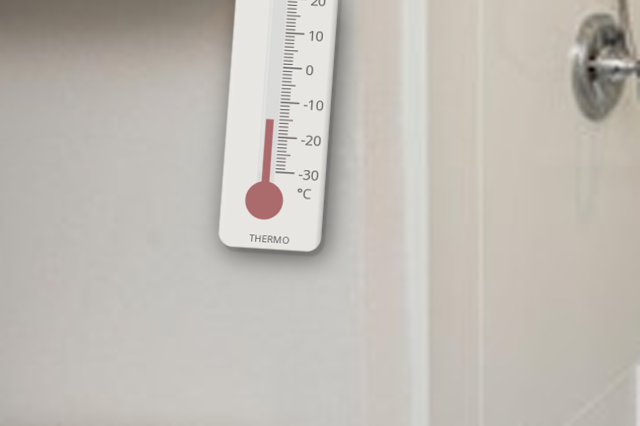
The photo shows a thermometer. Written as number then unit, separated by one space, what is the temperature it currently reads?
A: -15 °C
